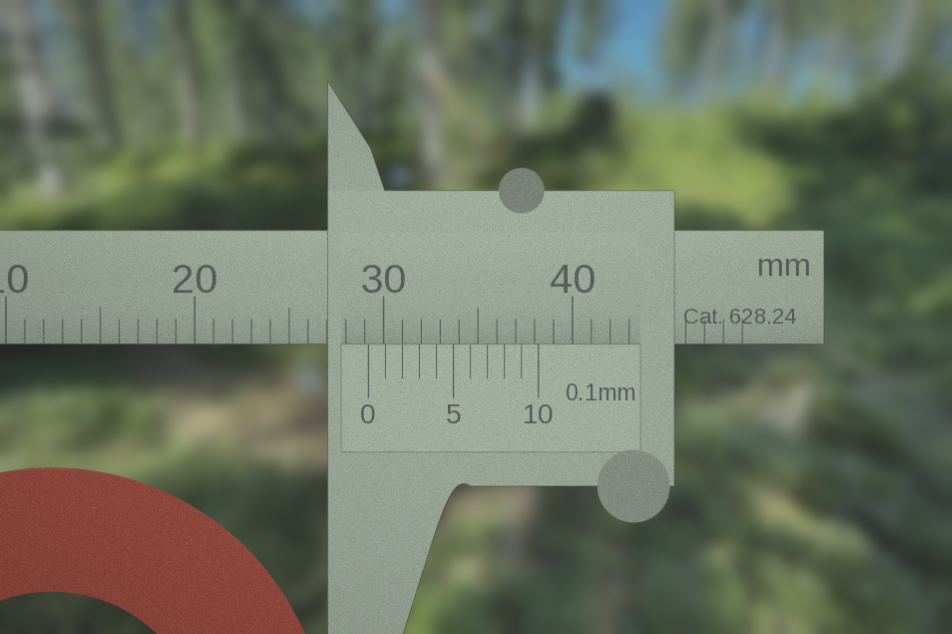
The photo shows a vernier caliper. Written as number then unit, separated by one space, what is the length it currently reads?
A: 29.2 mm
